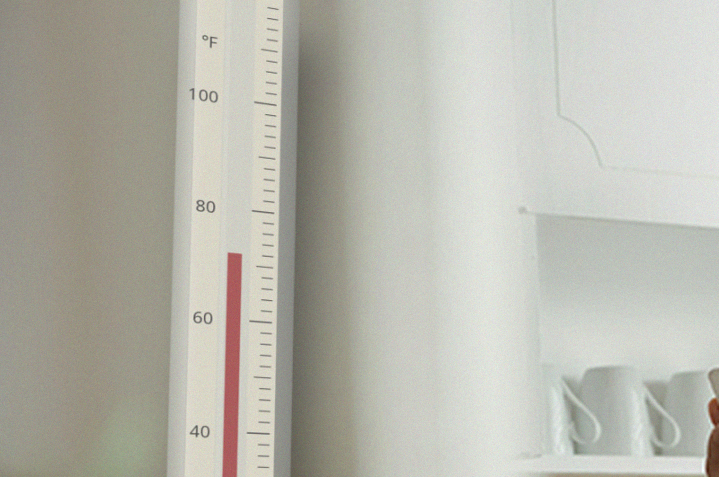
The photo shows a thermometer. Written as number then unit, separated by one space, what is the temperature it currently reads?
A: 72 °F
